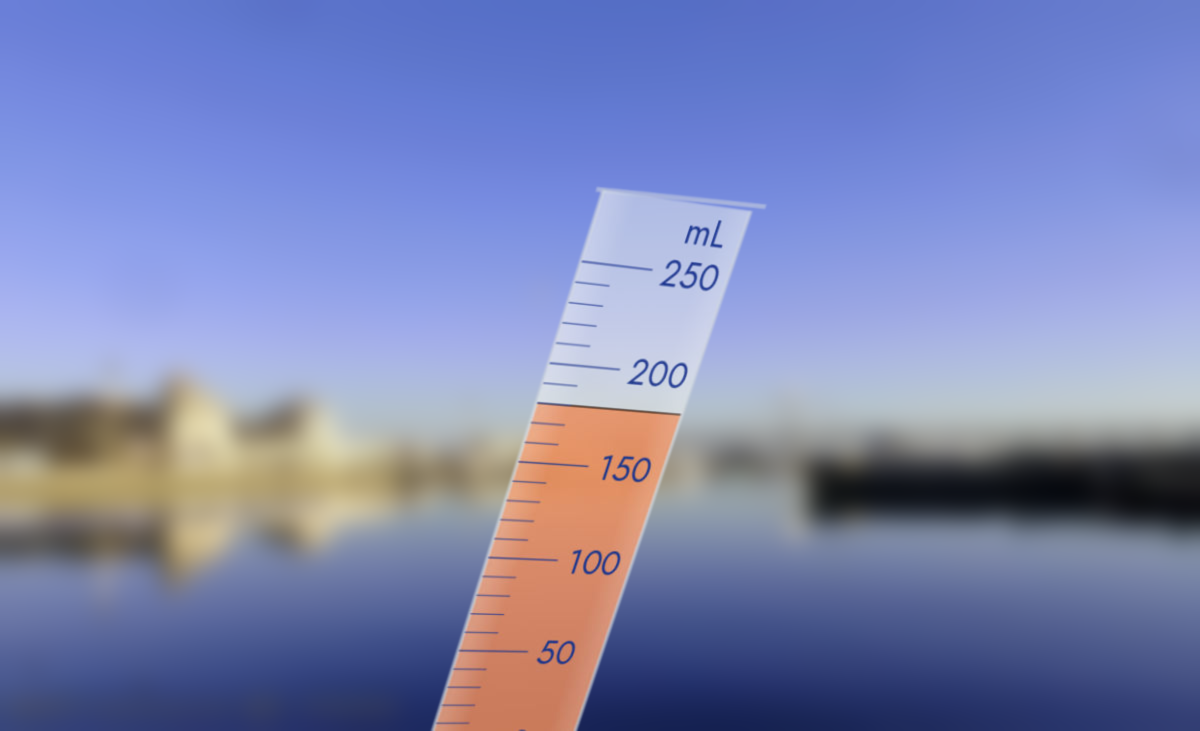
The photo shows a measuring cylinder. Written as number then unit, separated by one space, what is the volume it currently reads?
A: 180 mL
